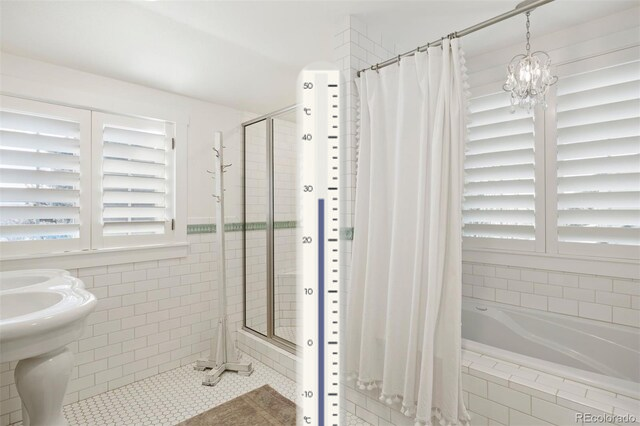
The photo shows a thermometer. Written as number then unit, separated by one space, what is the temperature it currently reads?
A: 28 °C
